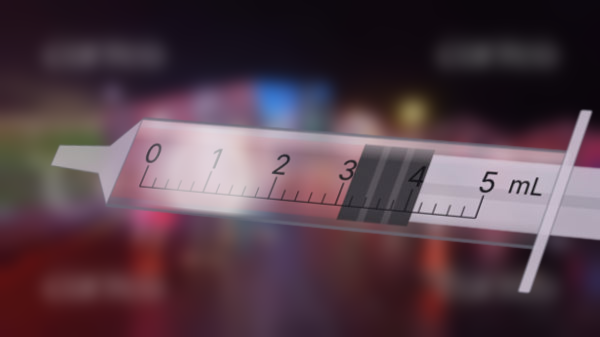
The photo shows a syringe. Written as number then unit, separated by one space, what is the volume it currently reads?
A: 3.1 mL
